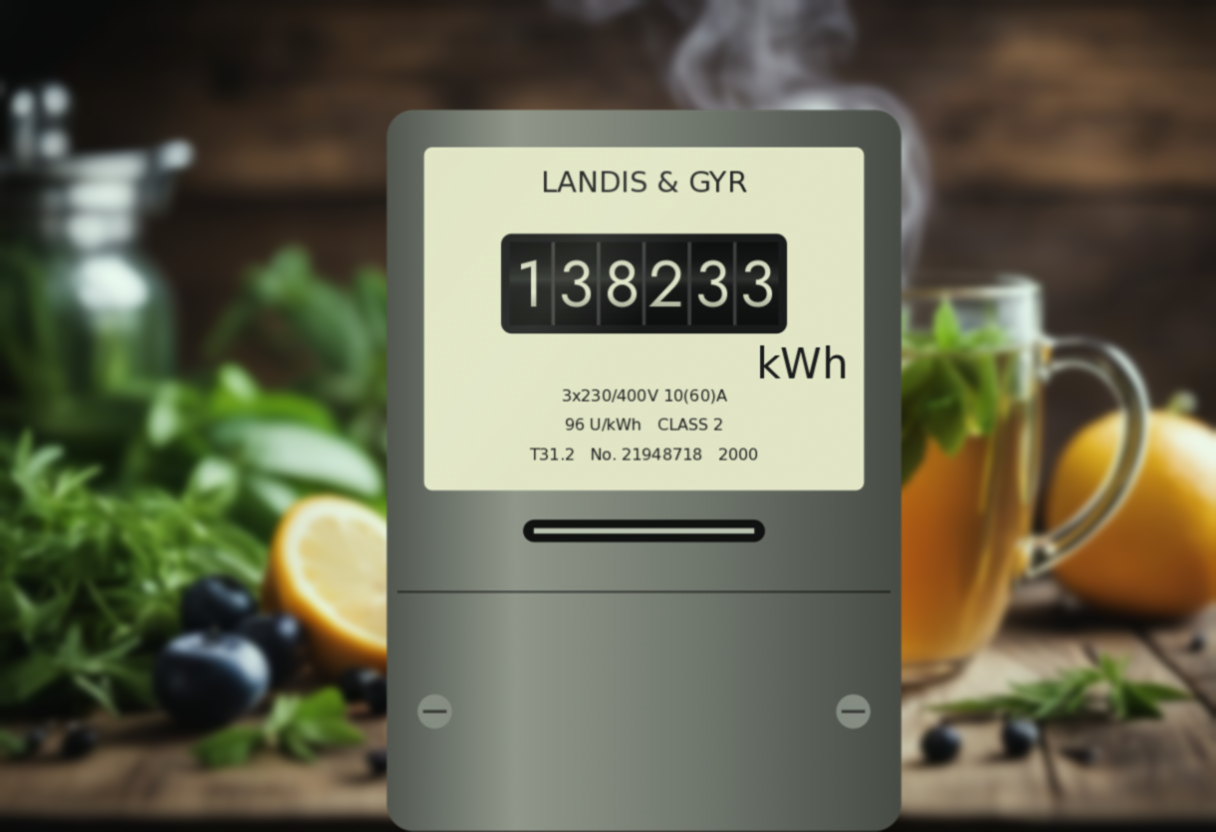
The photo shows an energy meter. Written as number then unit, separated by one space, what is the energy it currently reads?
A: 138233 kWh
